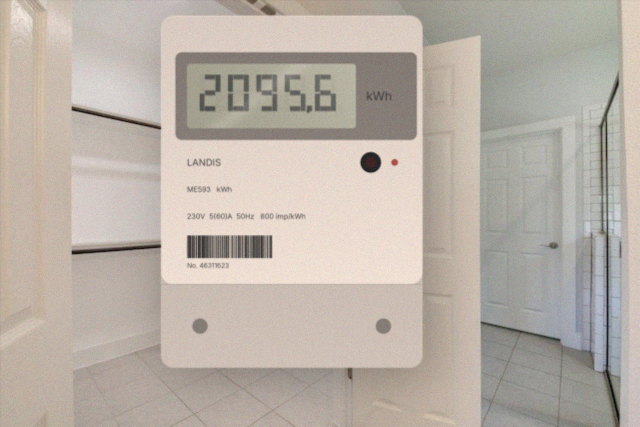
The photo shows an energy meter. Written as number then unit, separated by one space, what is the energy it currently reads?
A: 2095.6 kWh
